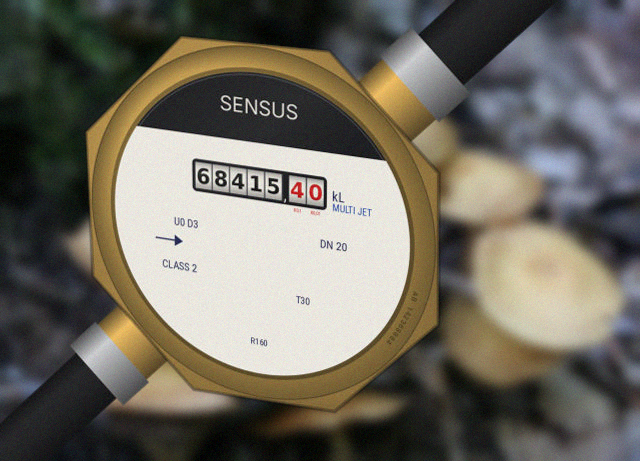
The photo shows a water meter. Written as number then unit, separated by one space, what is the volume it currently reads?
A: 68415.40 kL
